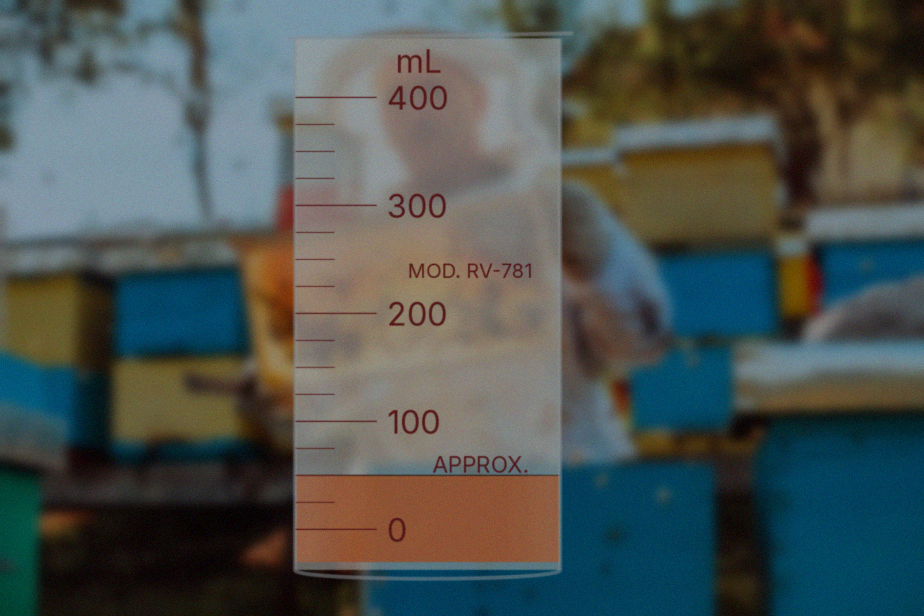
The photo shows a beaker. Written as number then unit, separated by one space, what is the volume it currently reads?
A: 50 mL
